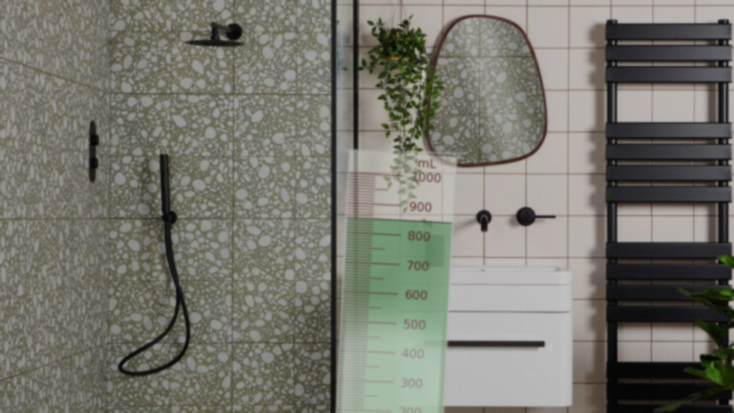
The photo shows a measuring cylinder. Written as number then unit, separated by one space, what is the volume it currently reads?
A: 850 mL
